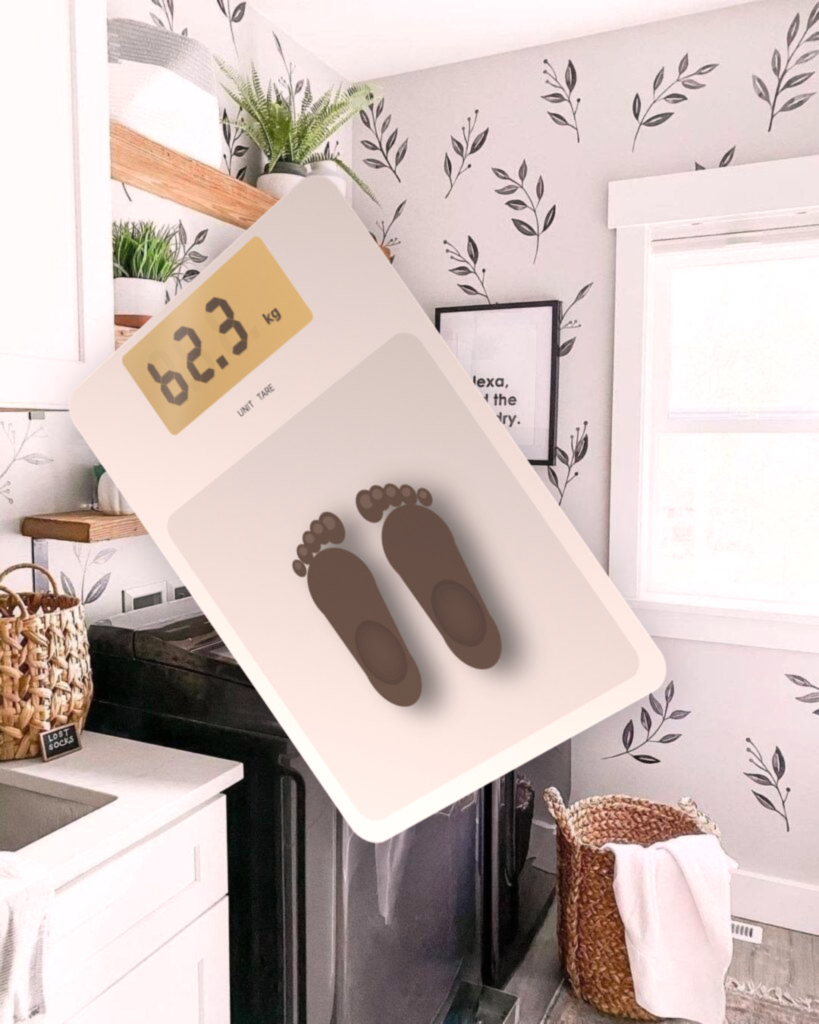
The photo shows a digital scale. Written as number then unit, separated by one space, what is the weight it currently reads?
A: 62.3 kg
